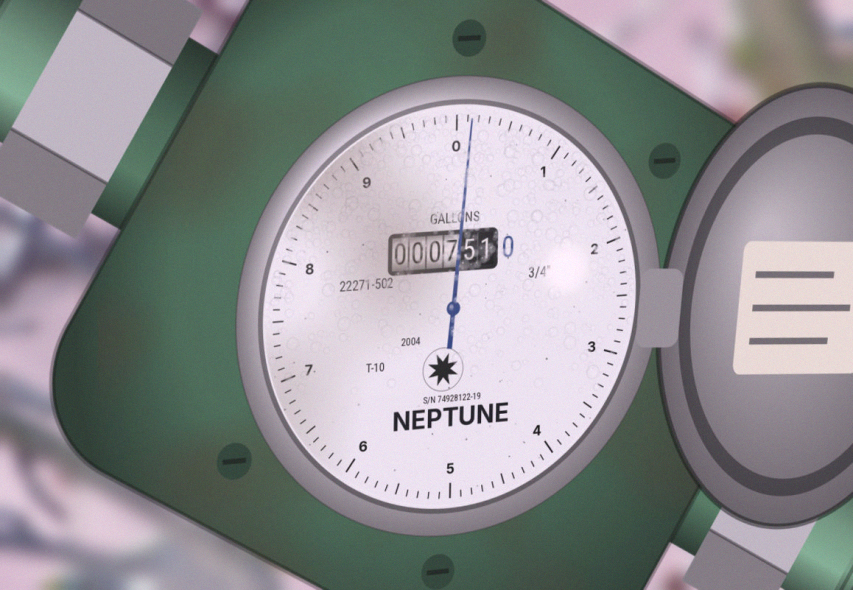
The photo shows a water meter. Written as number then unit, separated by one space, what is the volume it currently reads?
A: 7510.1 gal
